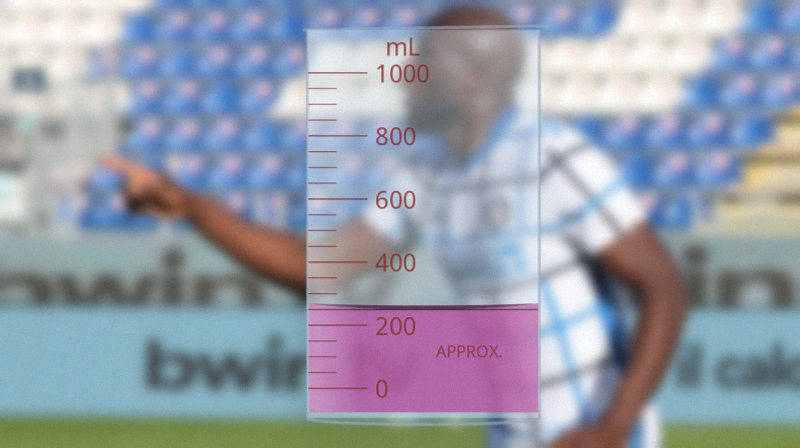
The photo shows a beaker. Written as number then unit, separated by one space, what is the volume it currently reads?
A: 250 mL
